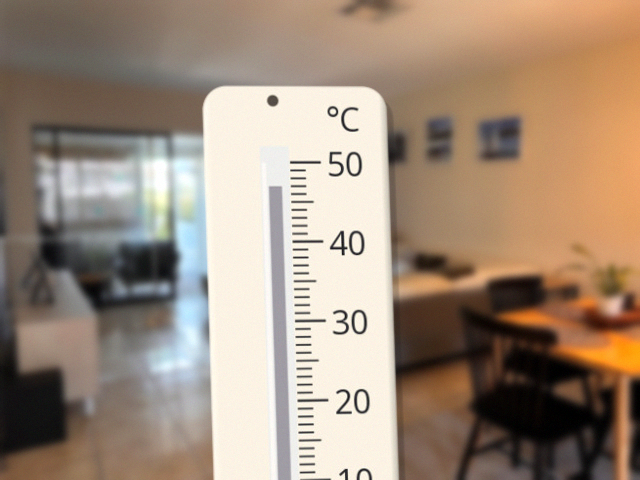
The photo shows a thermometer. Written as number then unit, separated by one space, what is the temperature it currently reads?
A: 47 °C
